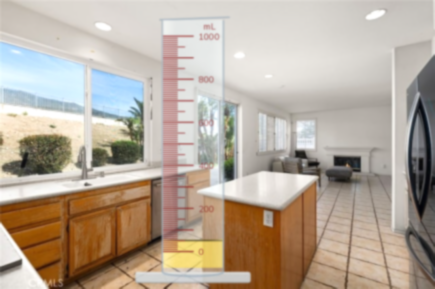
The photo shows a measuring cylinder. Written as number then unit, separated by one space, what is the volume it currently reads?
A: 50 mL
